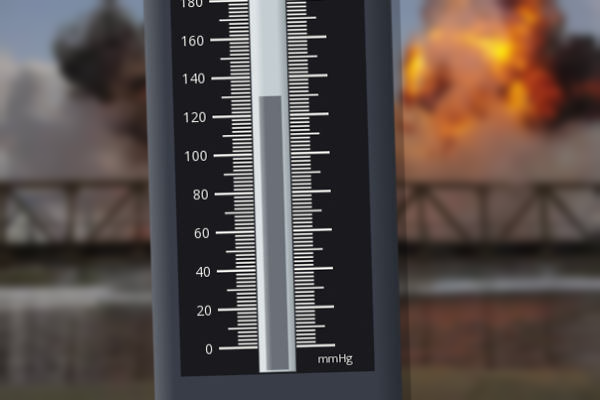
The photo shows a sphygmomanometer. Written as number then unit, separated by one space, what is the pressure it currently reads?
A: 130 mmHg
